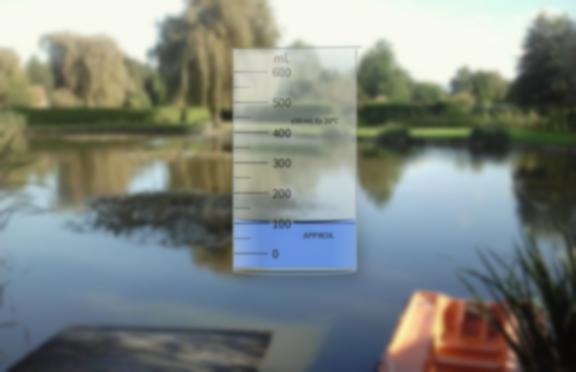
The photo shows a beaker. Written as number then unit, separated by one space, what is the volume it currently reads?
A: 100 mL
